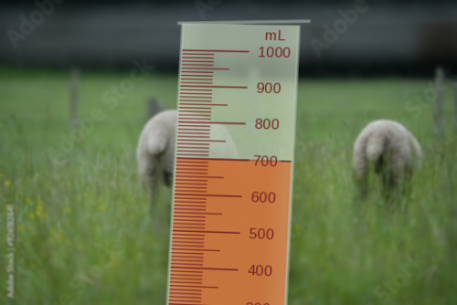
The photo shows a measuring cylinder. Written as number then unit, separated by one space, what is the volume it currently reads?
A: 700 mL
